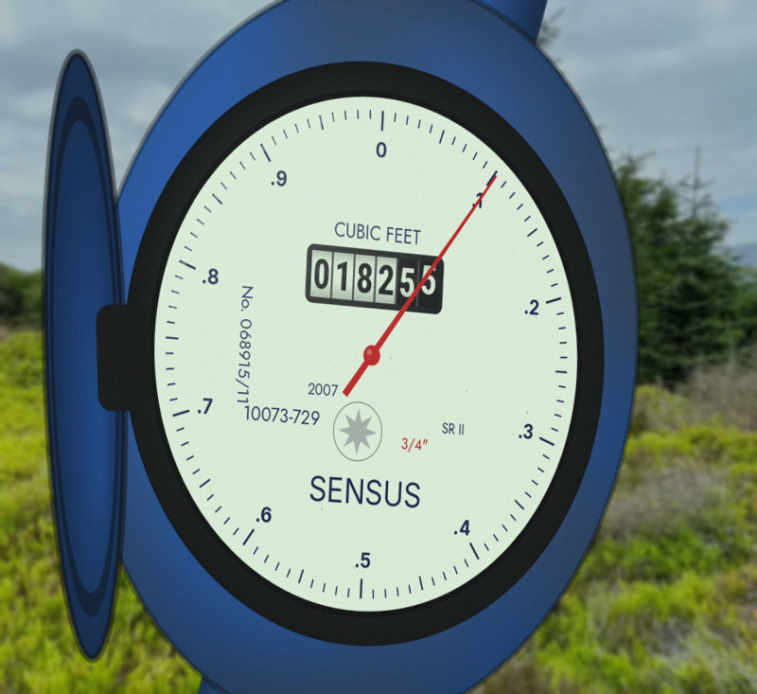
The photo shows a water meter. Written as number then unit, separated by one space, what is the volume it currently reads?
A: 18255.10 ft³
